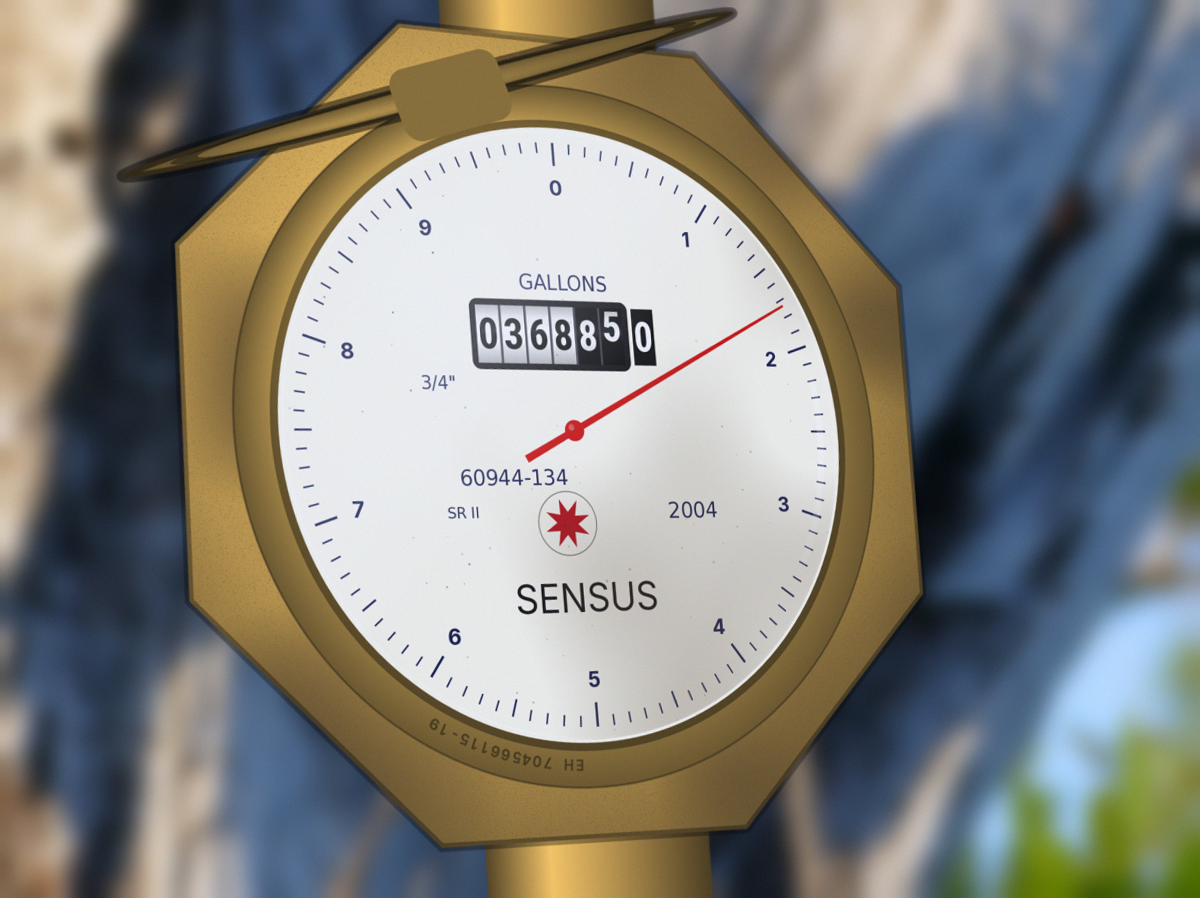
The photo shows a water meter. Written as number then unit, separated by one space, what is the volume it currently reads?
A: 368851.7 gal
